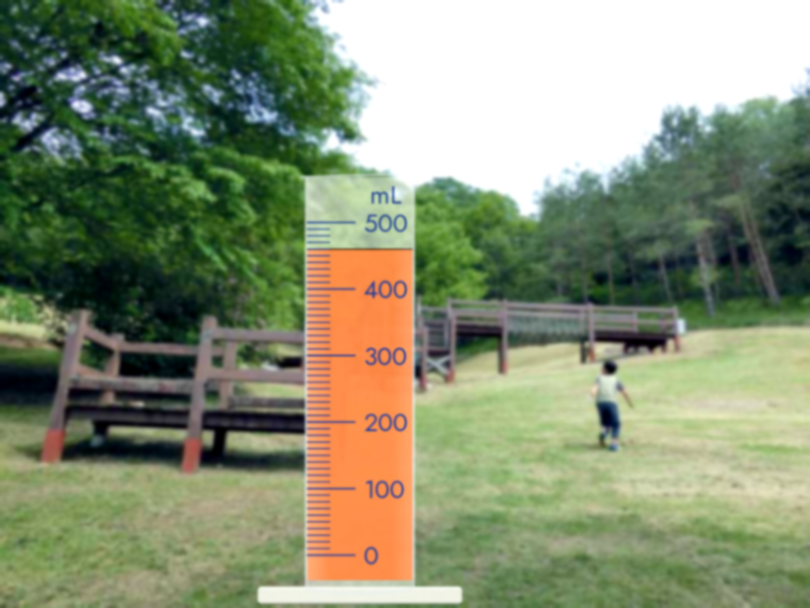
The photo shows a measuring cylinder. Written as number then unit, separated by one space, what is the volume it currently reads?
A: 460 mL
